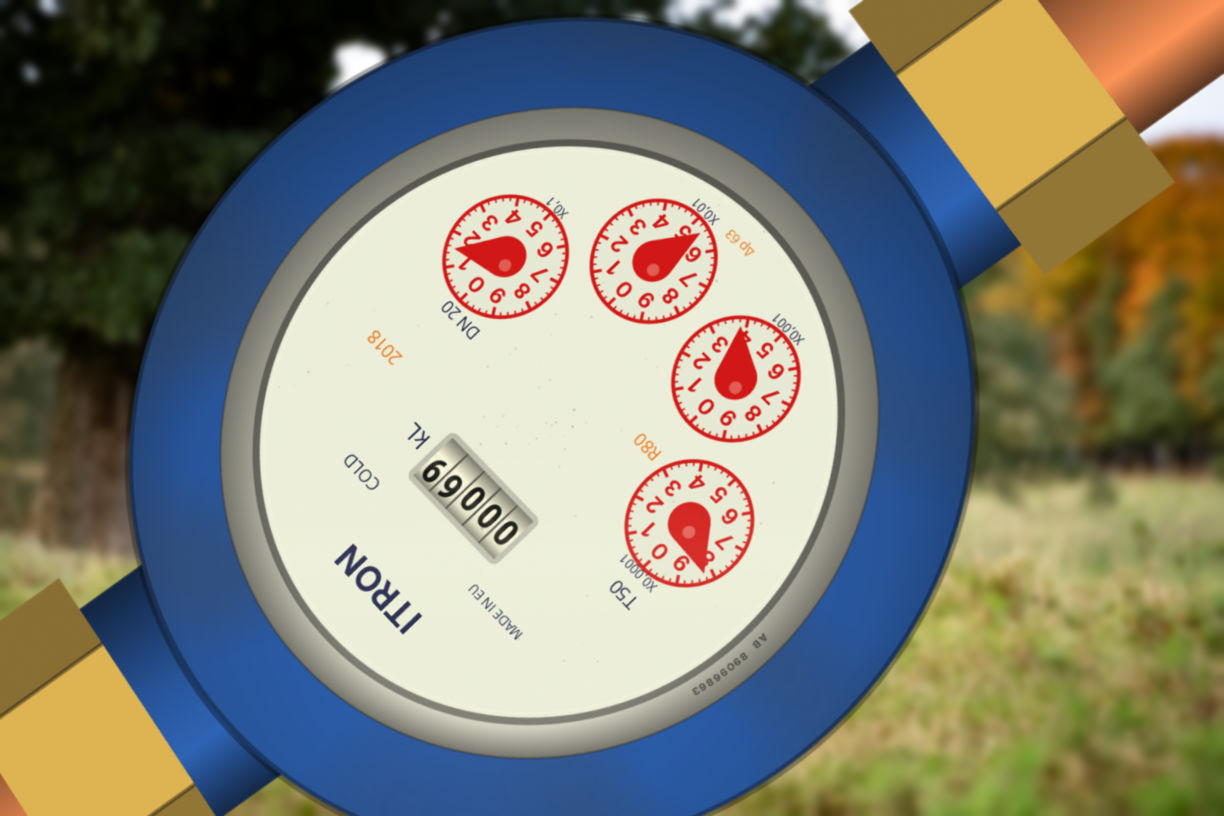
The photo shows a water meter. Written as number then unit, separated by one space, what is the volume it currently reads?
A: 69.1538 kL
